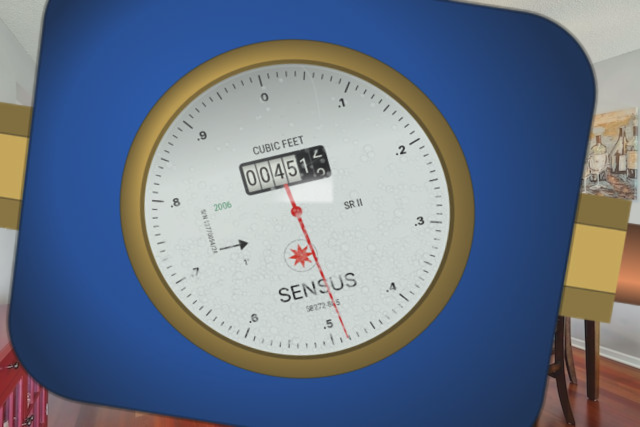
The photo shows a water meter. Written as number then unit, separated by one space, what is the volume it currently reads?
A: 4512.48 ft³
